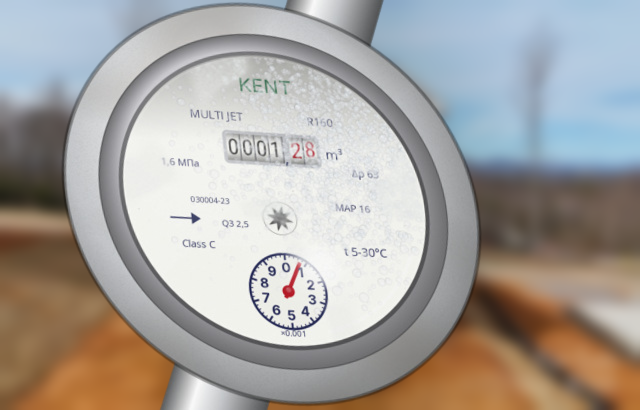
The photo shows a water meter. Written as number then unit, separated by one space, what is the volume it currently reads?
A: 1.280 m³
